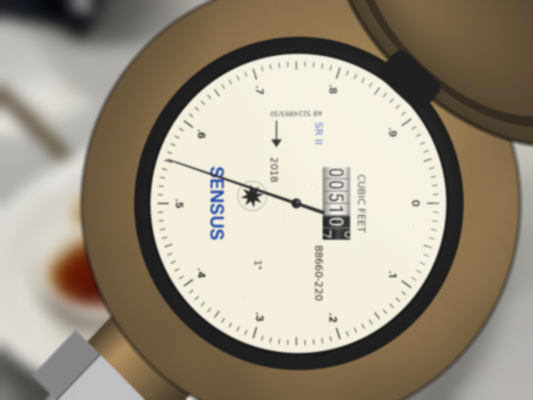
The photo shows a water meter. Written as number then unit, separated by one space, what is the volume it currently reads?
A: 5106.55 ft³
